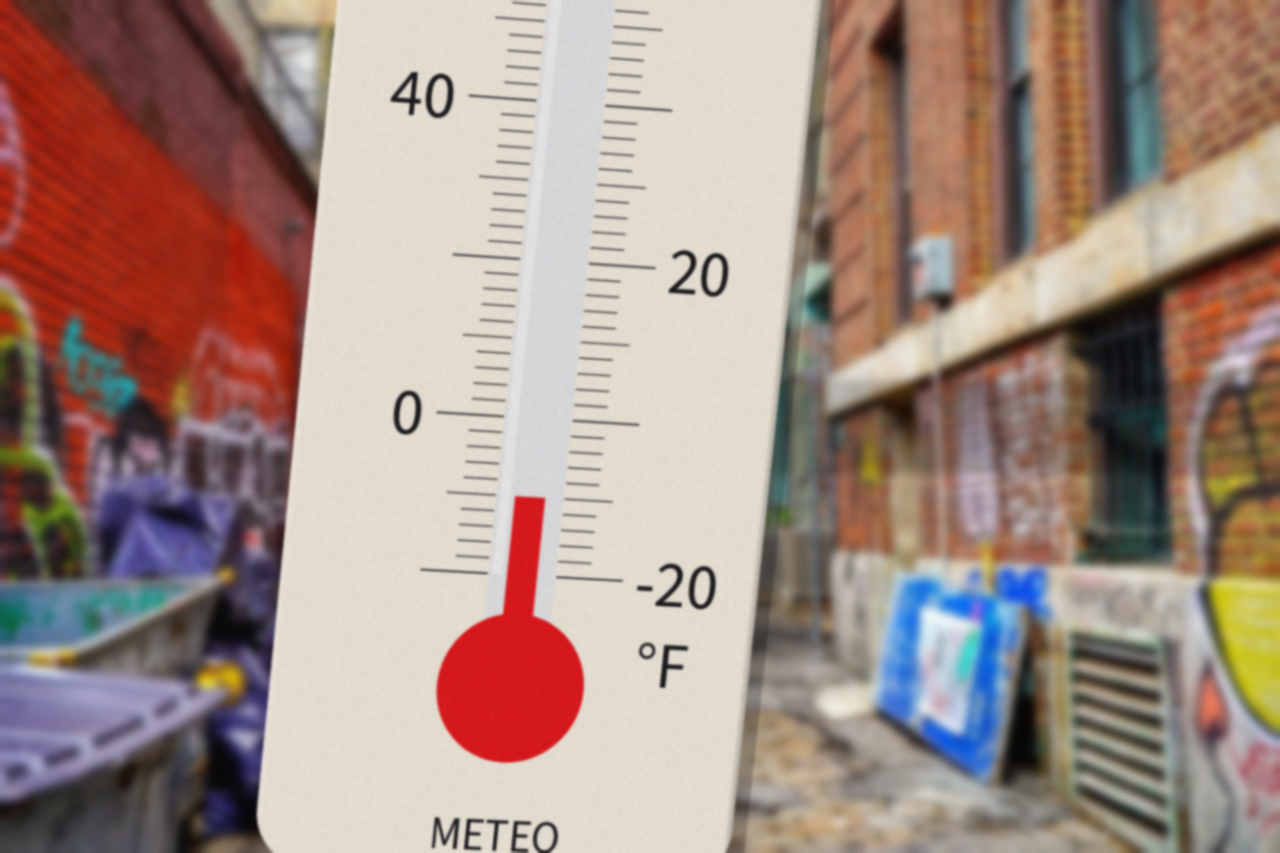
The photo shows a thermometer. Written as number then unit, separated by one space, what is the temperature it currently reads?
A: -10 °F
